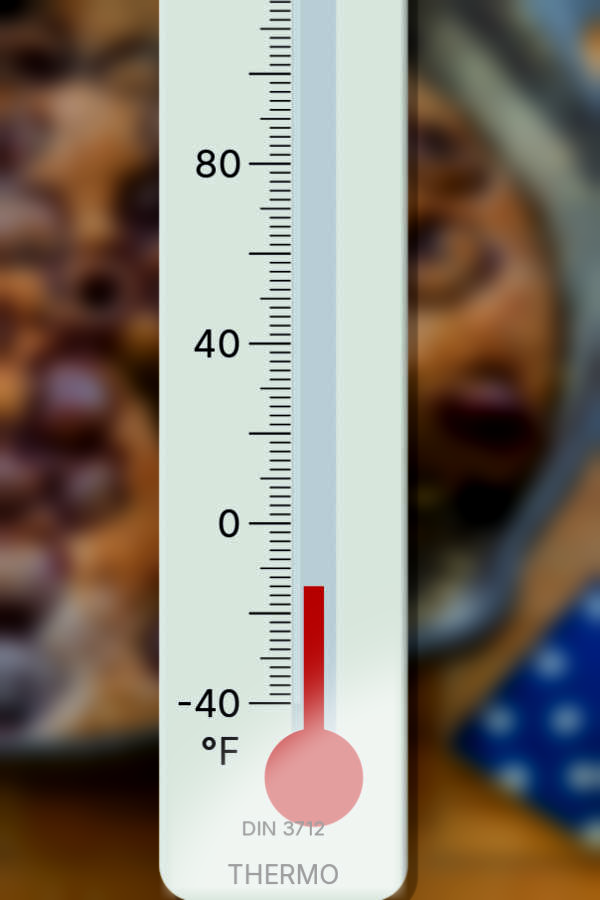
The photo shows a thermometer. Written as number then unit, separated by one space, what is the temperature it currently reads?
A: -14 °F
